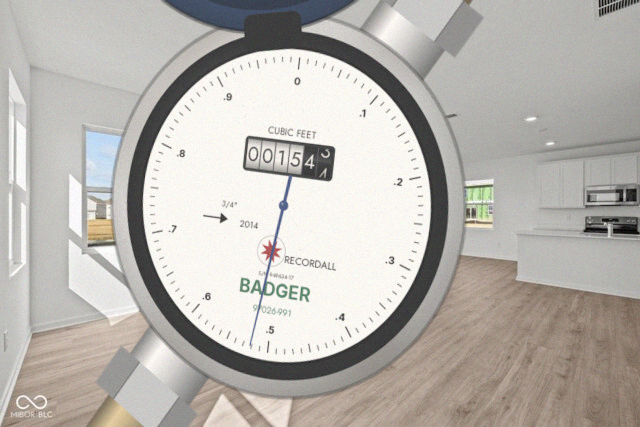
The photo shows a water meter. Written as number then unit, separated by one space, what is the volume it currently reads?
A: 1543.52 ft³
